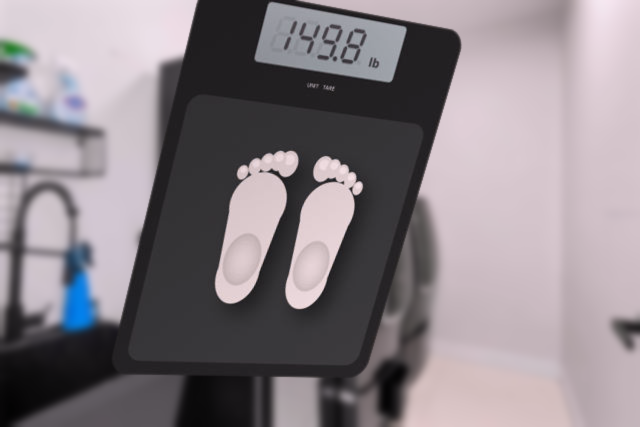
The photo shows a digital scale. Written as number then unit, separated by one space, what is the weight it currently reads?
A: 149.8 lb
